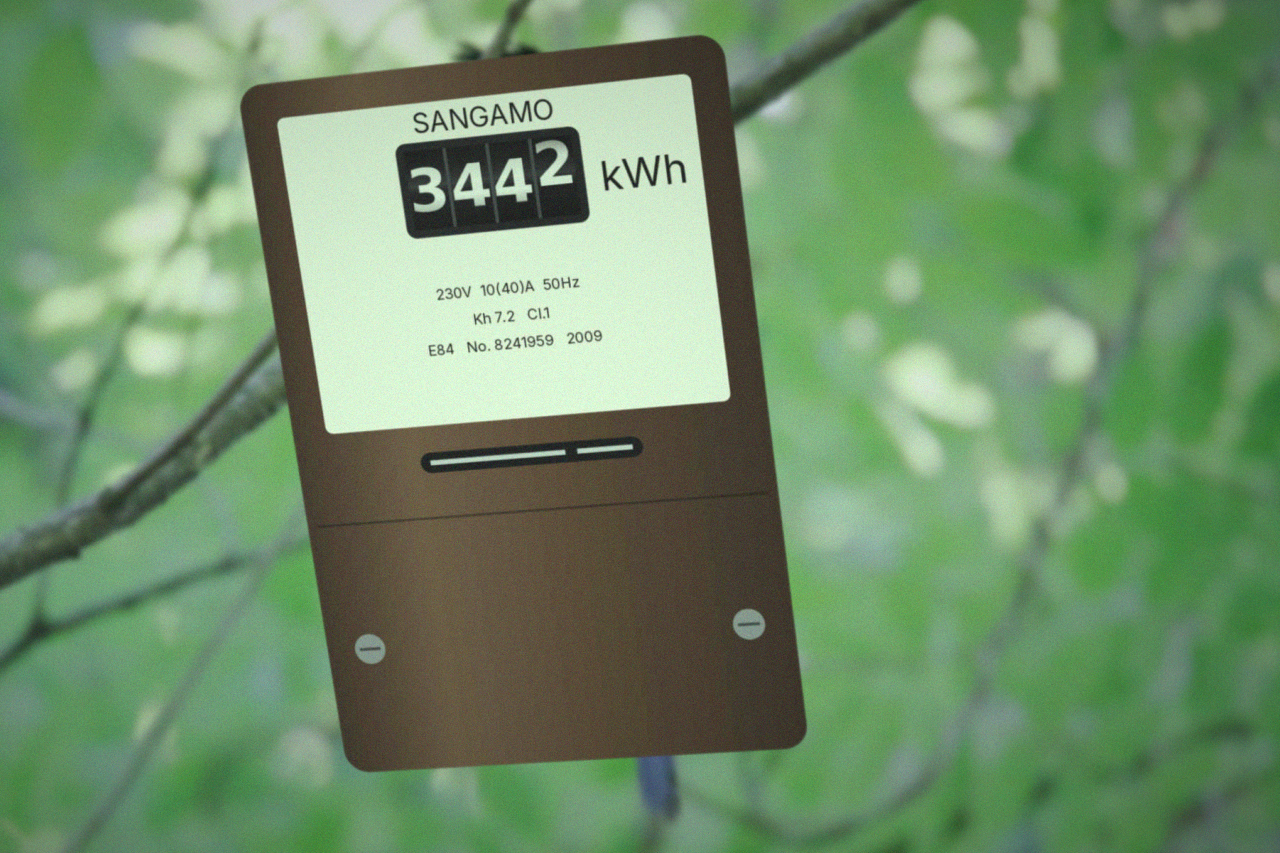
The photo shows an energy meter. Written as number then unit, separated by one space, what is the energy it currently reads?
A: 3442 kWh
